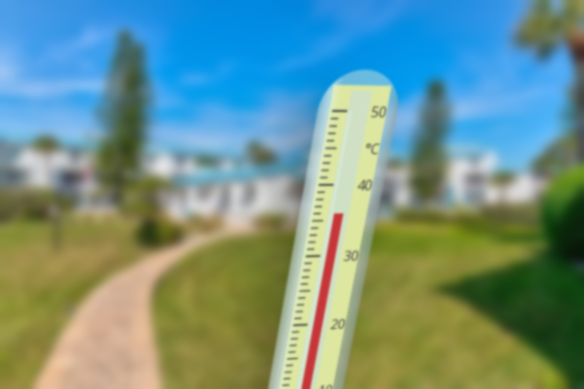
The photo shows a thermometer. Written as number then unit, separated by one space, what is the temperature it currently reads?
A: 36 °C
